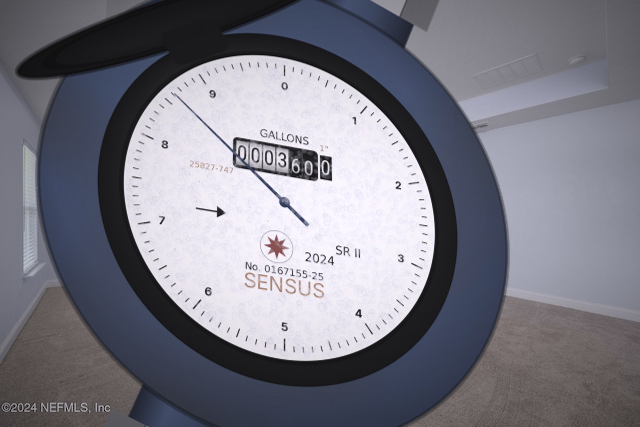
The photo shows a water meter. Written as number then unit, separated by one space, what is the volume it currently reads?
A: 3598.6 gal
